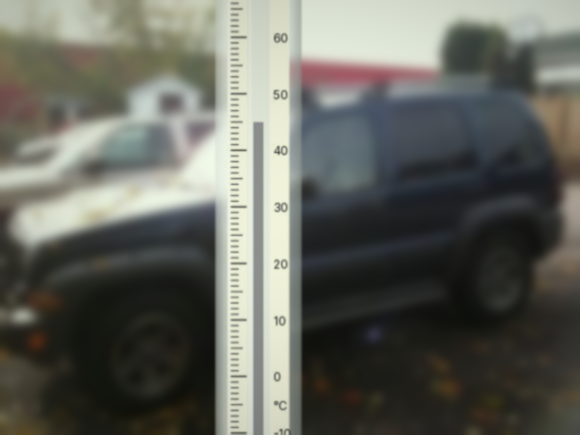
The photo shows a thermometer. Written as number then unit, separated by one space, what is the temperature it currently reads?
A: 45 °C
